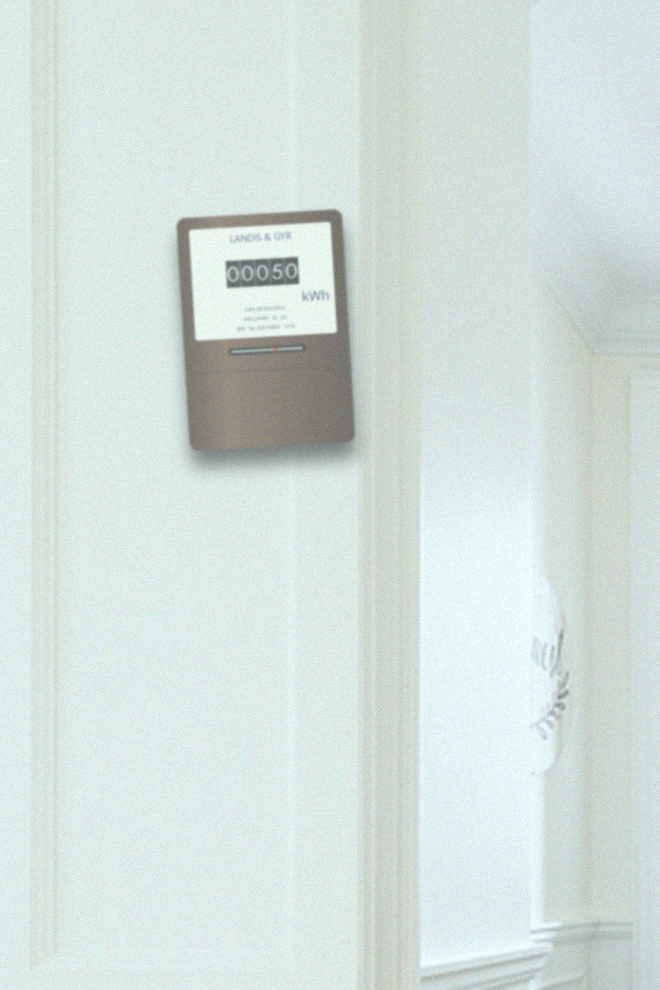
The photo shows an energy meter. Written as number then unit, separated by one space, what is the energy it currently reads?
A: 50 kWh
